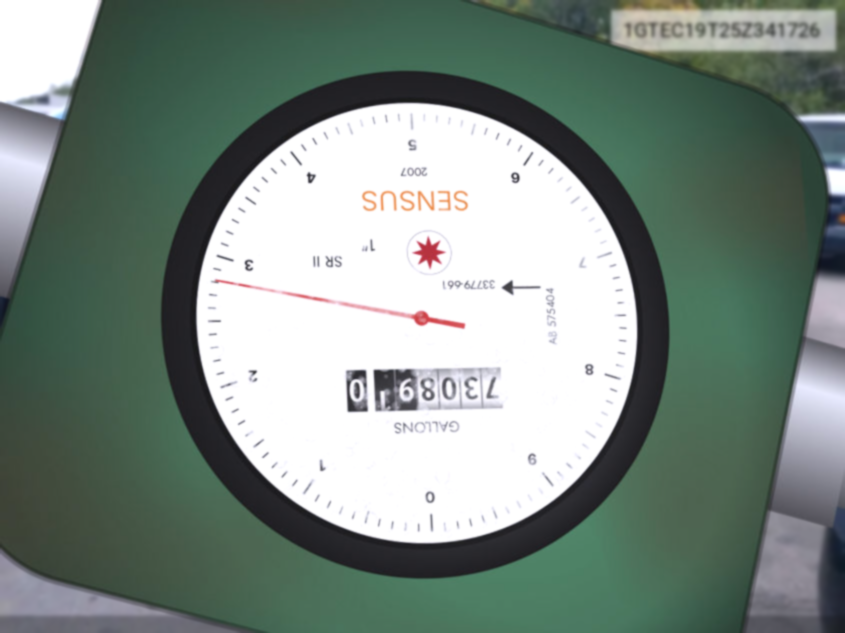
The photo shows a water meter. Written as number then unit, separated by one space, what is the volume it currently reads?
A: 7308912.8 gal
